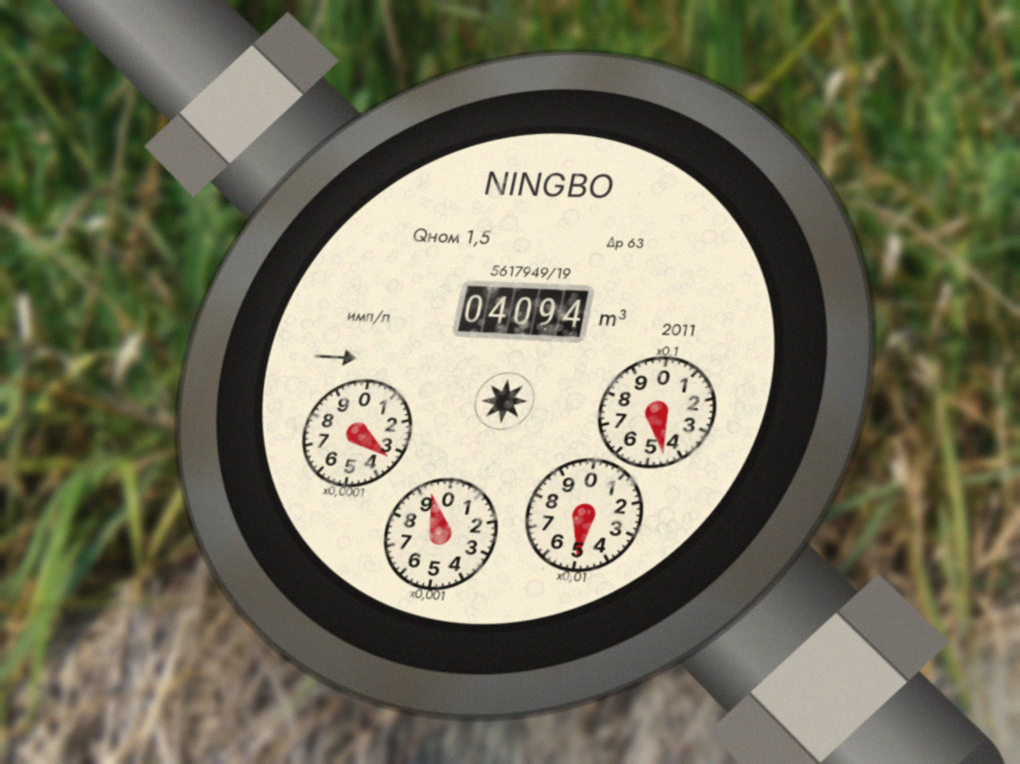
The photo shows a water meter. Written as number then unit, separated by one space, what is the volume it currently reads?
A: 4094.4493 m³
